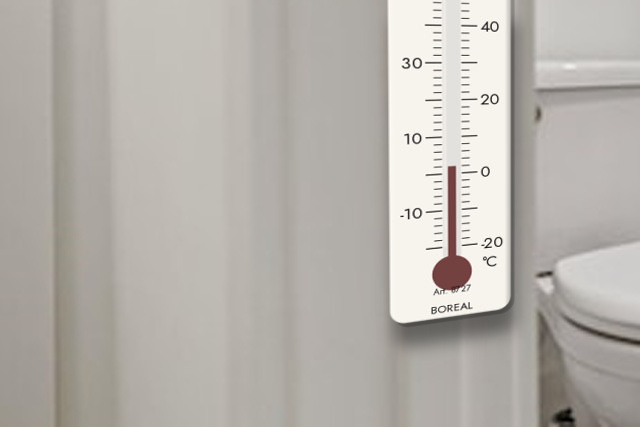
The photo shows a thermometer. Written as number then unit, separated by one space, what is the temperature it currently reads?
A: 2 °C
